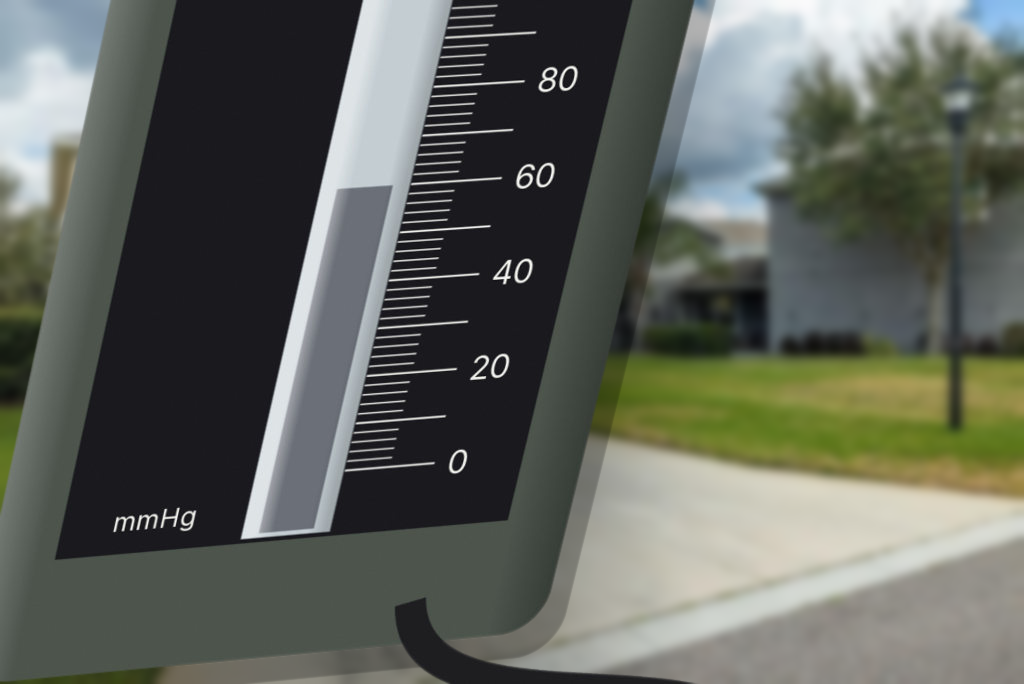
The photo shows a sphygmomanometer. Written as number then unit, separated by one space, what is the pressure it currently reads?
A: 60 mmHg
